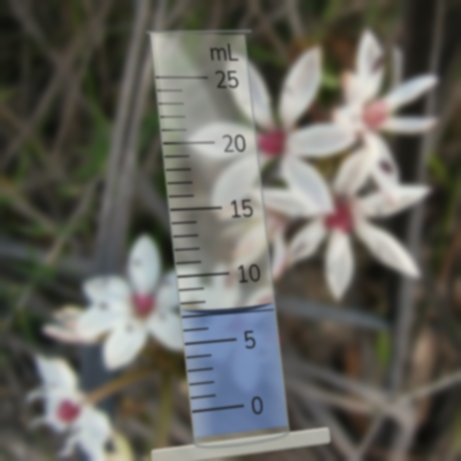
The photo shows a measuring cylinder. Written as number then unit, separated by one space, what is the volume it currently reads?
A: 7 mL
